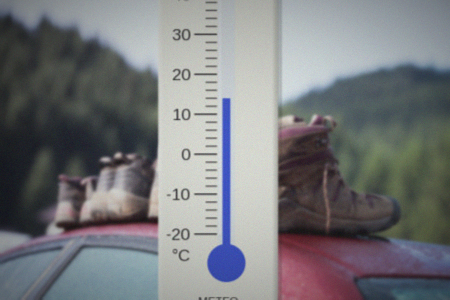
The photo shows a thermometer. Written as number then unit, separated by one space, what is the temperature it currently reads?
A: 14 °C
